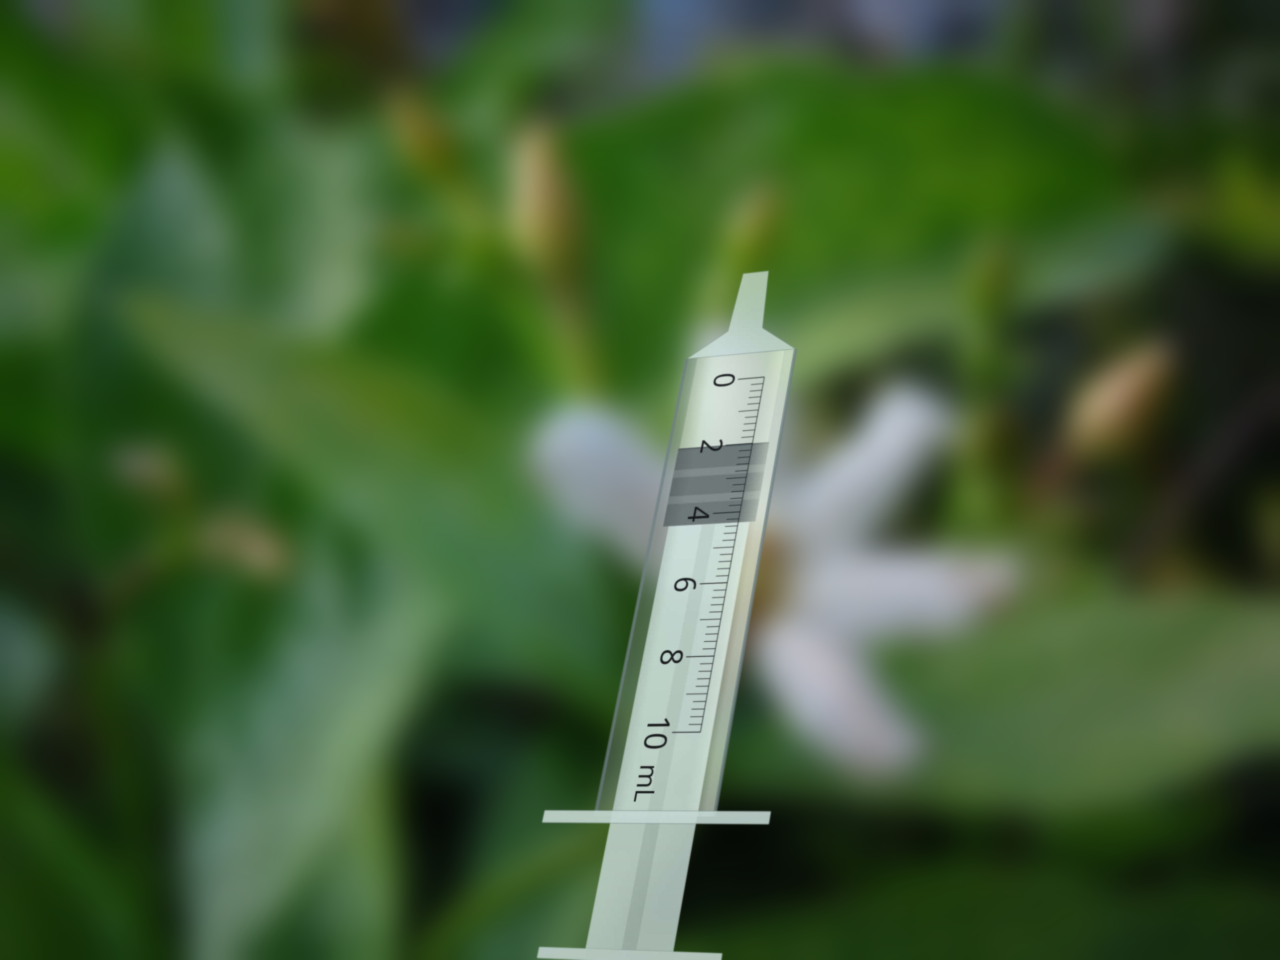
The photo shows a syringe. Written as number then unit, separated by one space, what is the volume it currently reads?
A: 2 mL
